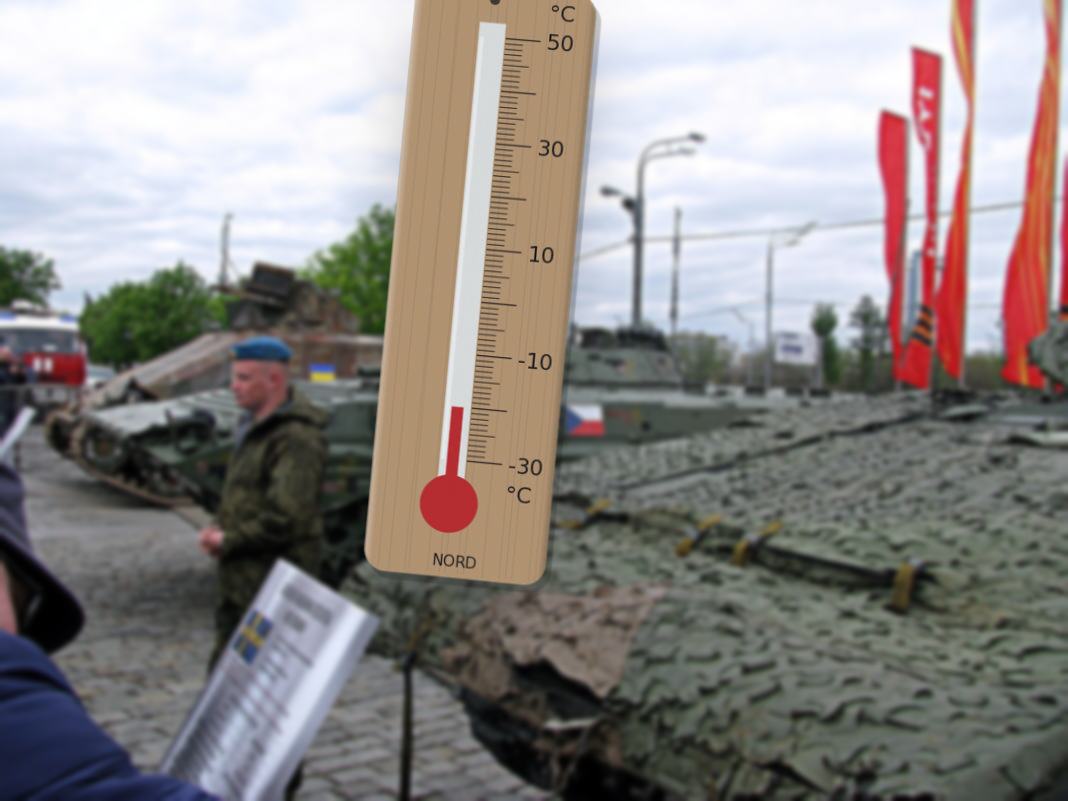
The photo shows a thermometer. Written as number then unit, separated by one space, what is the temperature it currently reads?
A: -20 °C
